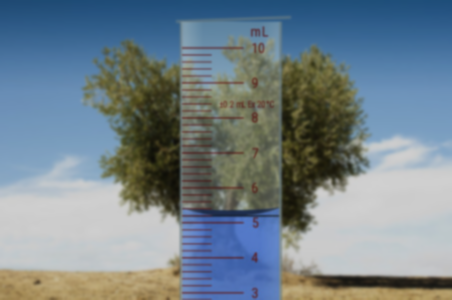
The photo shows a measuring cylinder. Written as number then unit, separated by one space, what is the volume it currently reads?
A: 5.2 mL
